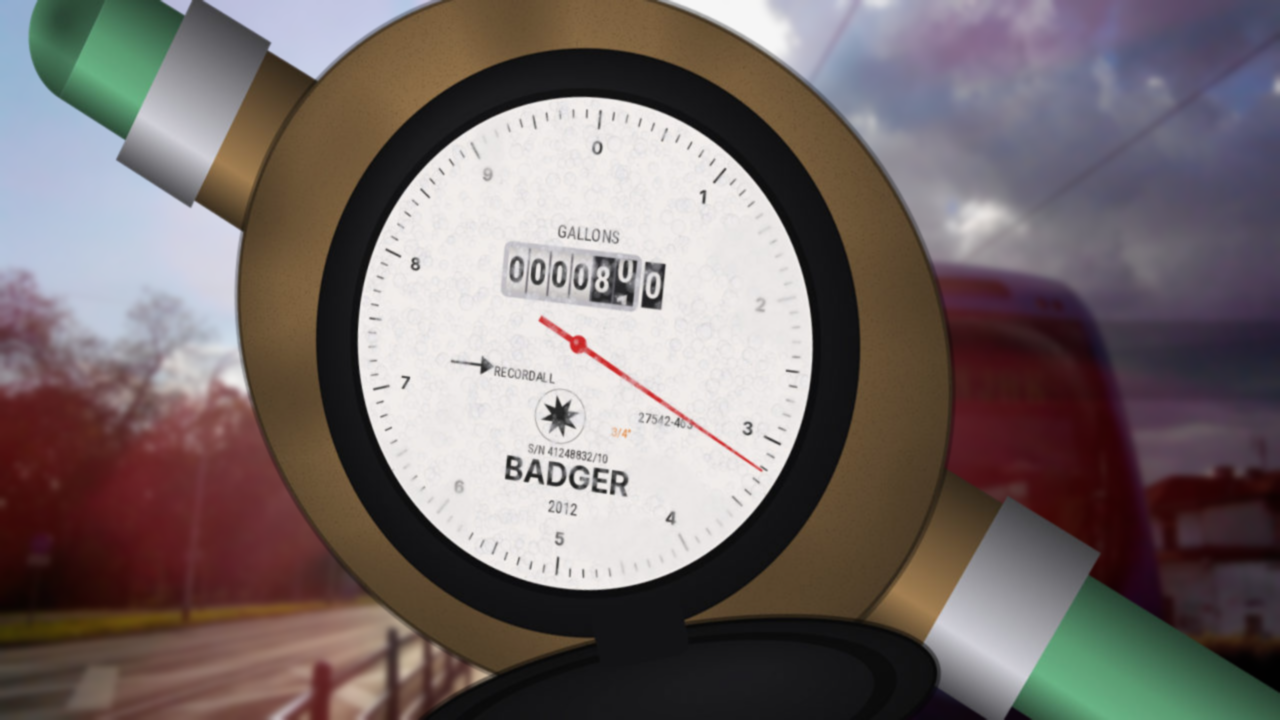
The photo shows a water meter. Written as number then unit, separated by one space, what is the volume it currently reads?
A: 803.2 gal
